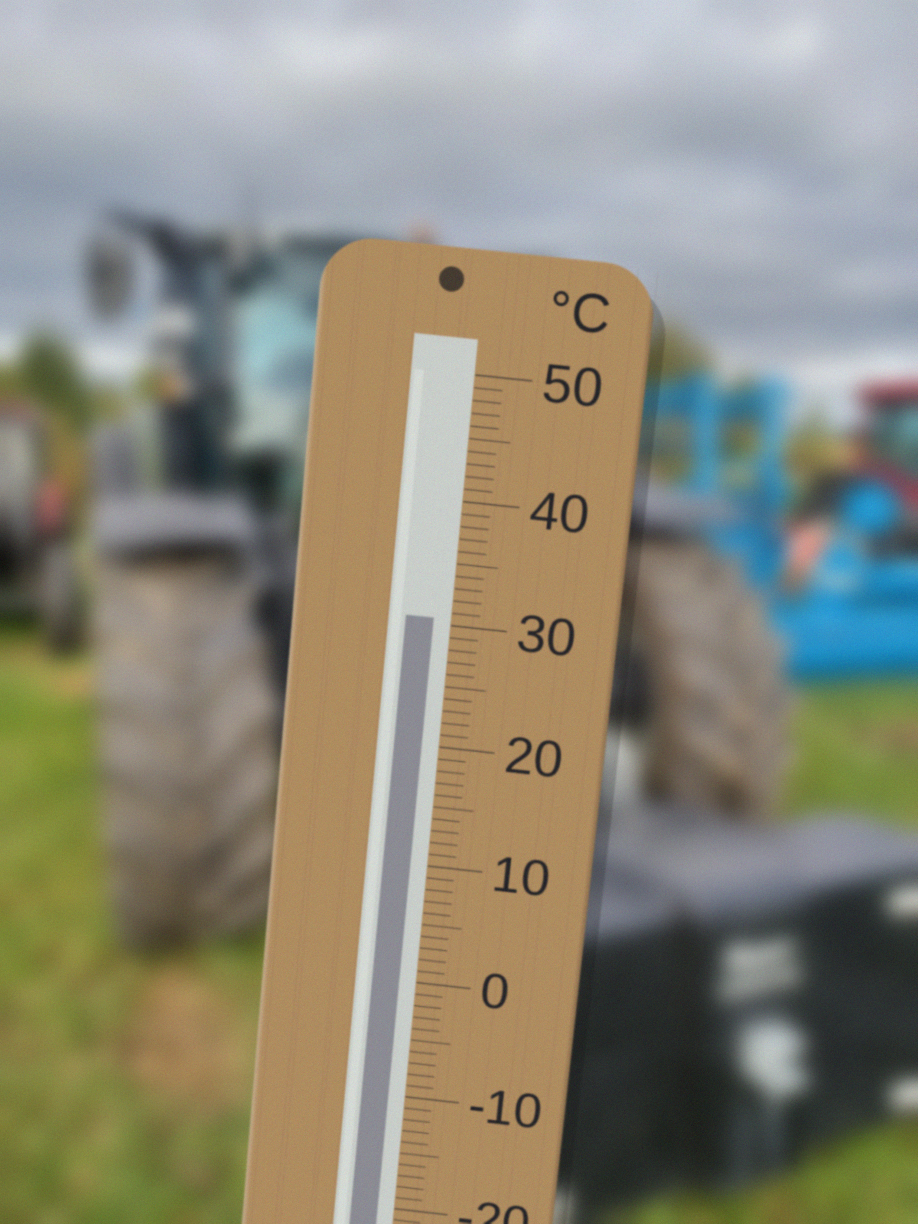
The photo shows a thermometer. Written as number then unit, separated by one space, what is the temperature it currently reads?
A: 30.5 °C
